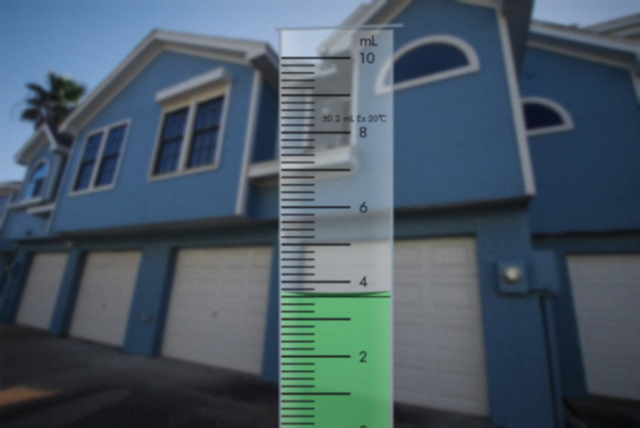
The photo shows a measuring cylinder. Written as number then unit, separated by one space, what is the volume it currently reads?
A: 3.6 mL
